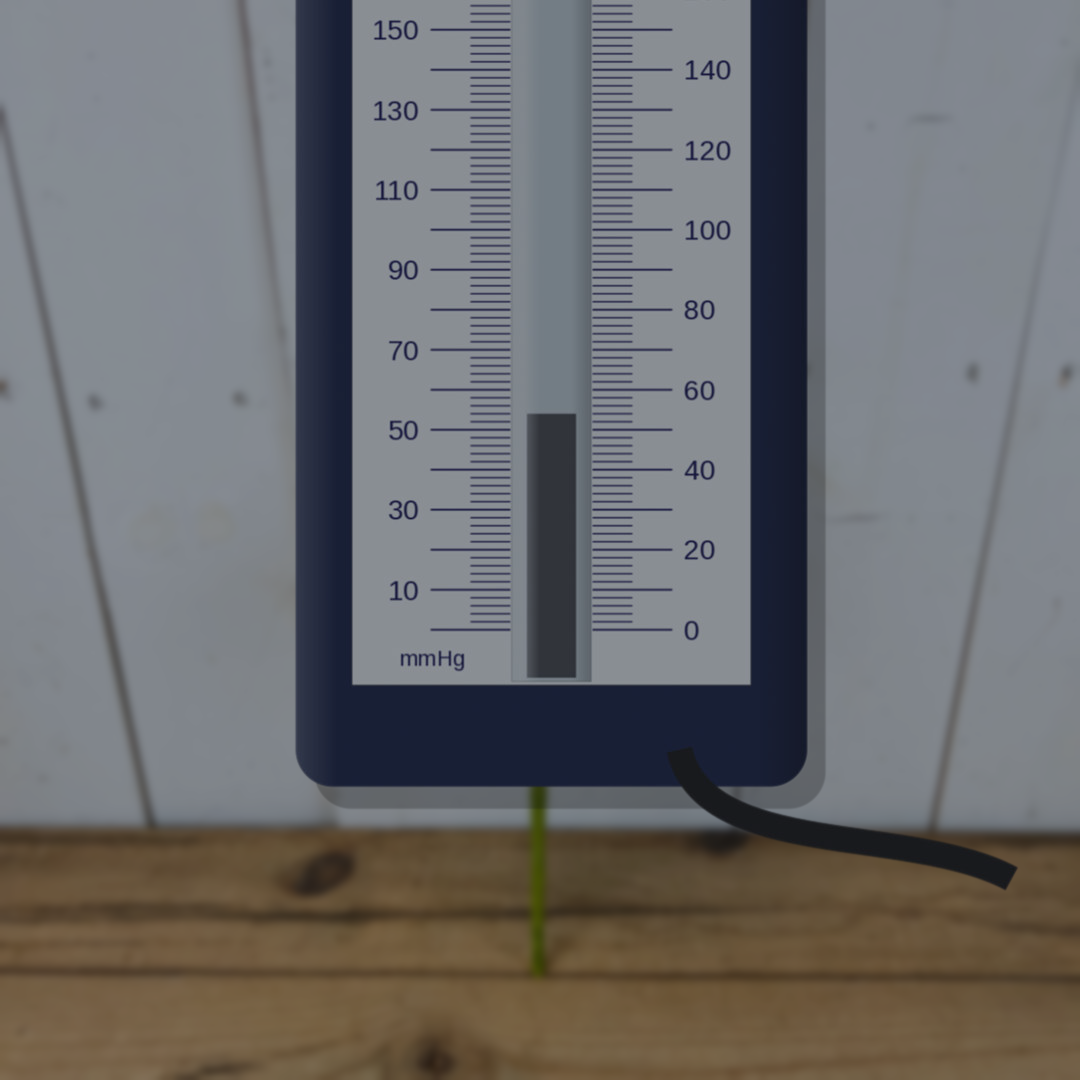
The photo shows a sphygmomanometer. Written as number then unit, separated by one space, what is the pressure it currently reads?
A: 54 mmHg
